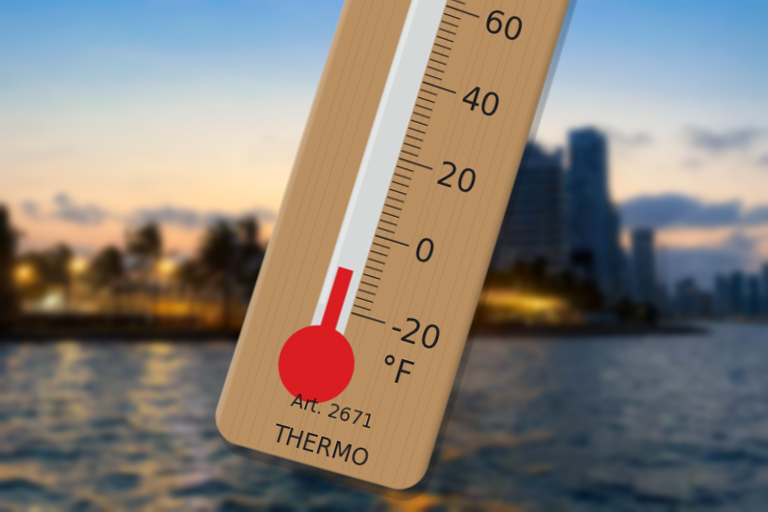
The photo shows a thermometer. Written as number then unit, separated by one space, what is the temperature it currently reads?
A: -10 °F
